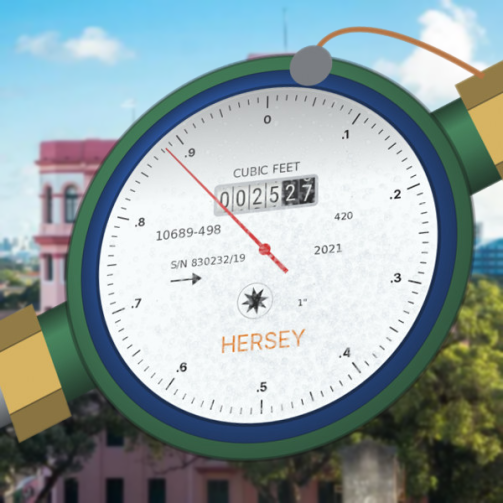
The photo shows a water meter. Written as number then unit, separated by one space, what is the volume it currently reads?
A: 2526.88 ft³
